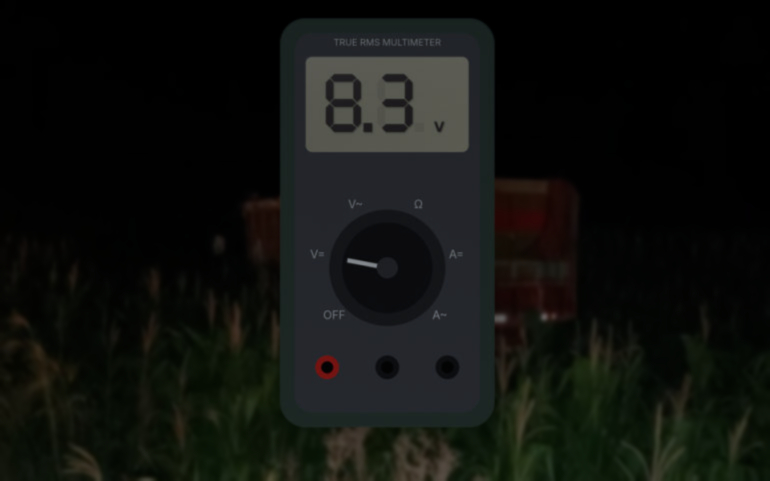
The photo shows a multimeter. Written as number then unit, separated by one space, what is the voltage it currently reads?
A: 8.3 V
